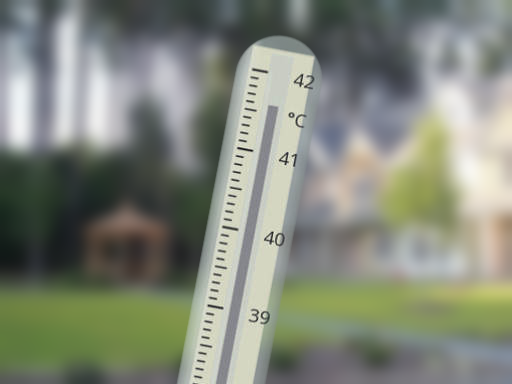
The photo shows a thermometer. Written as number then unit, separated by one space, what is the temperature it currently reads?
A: 41.6 °C
